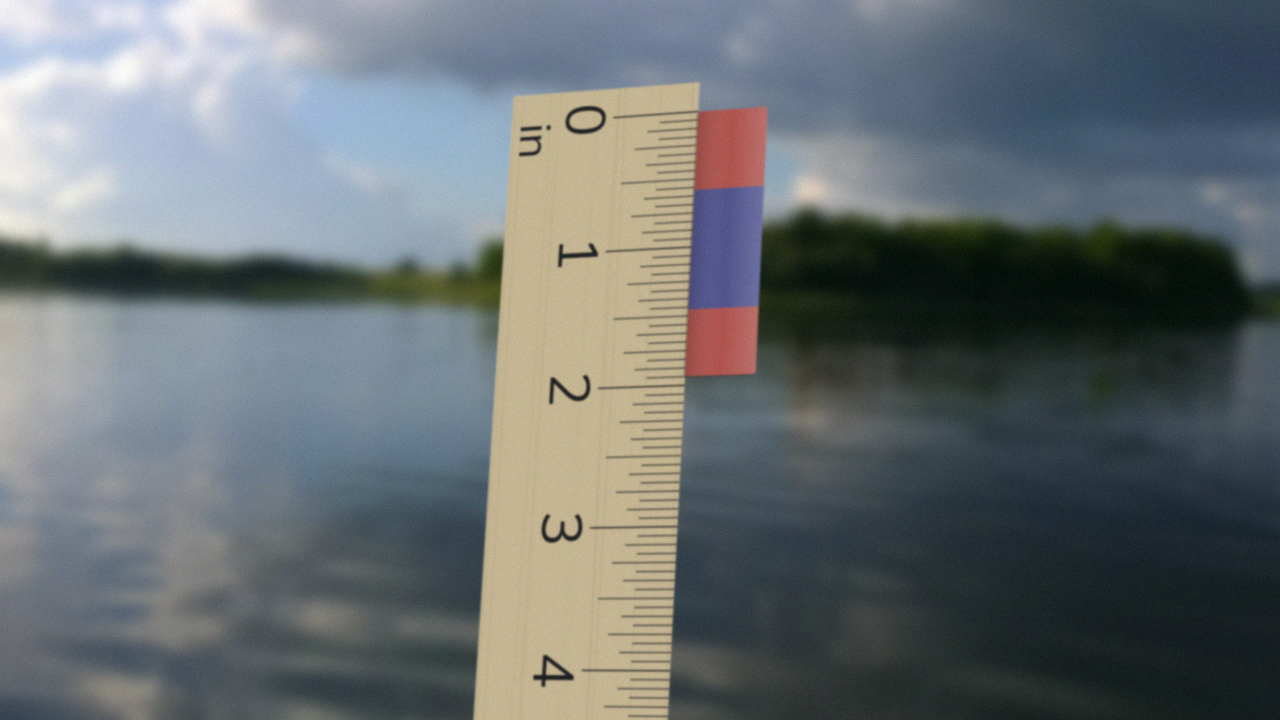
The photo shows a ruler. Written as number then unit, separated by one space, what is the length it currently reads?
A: 1.9375 in
